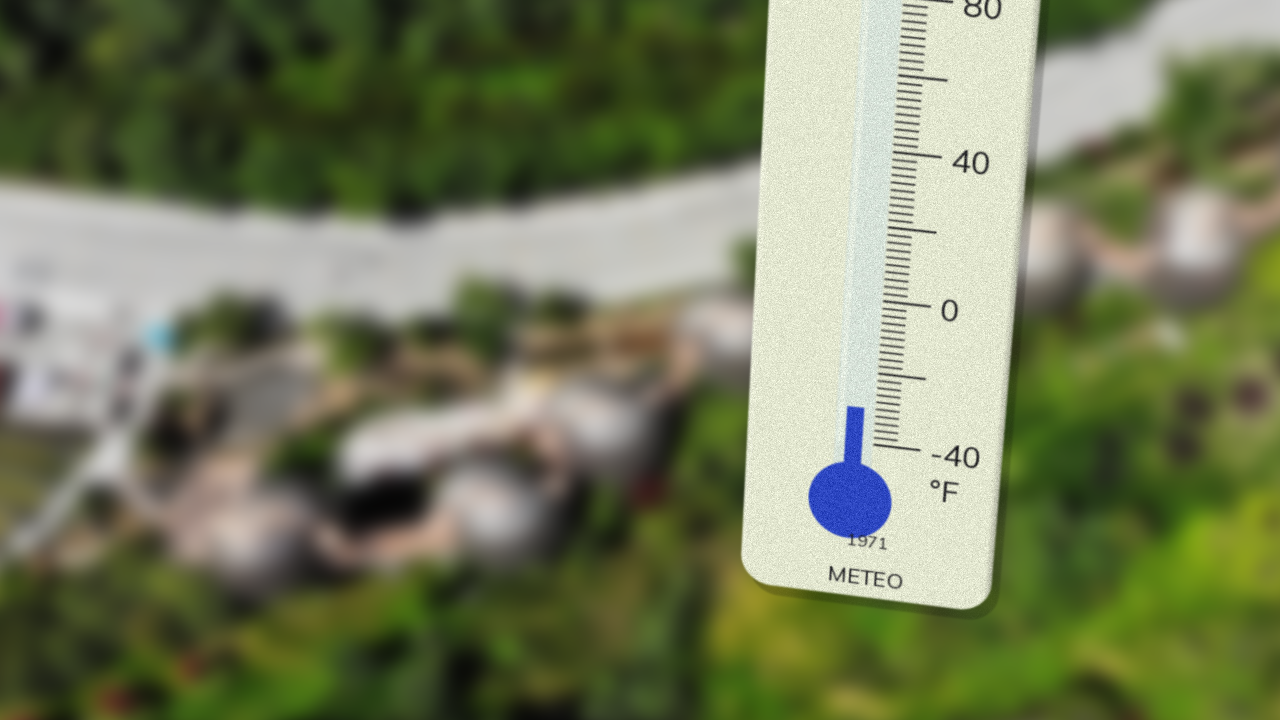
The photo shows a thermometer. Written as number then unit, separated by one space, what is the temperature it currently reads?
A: -30 °F
